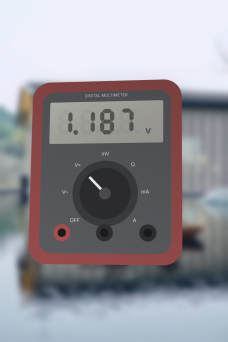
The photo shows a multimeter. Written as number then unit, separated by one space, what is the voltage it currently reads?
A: 1.187 V
